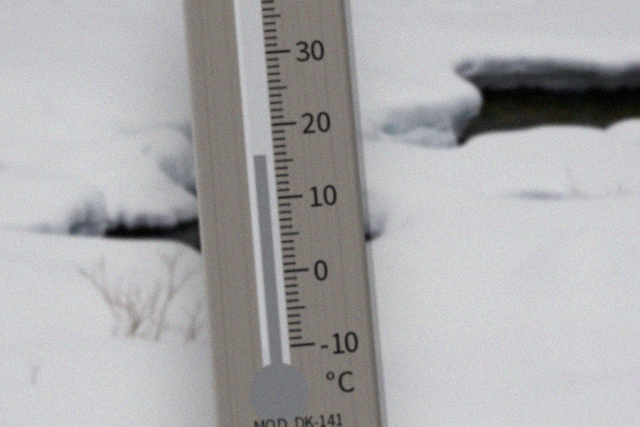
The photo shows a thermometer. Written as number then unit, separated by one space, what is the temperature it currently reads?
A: 16 °C
